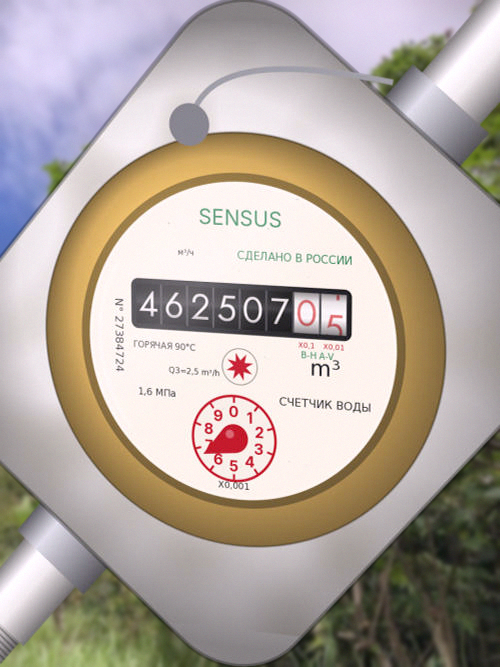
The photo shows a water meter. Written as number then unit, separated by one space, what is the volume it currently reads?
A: 462507.046 m³
